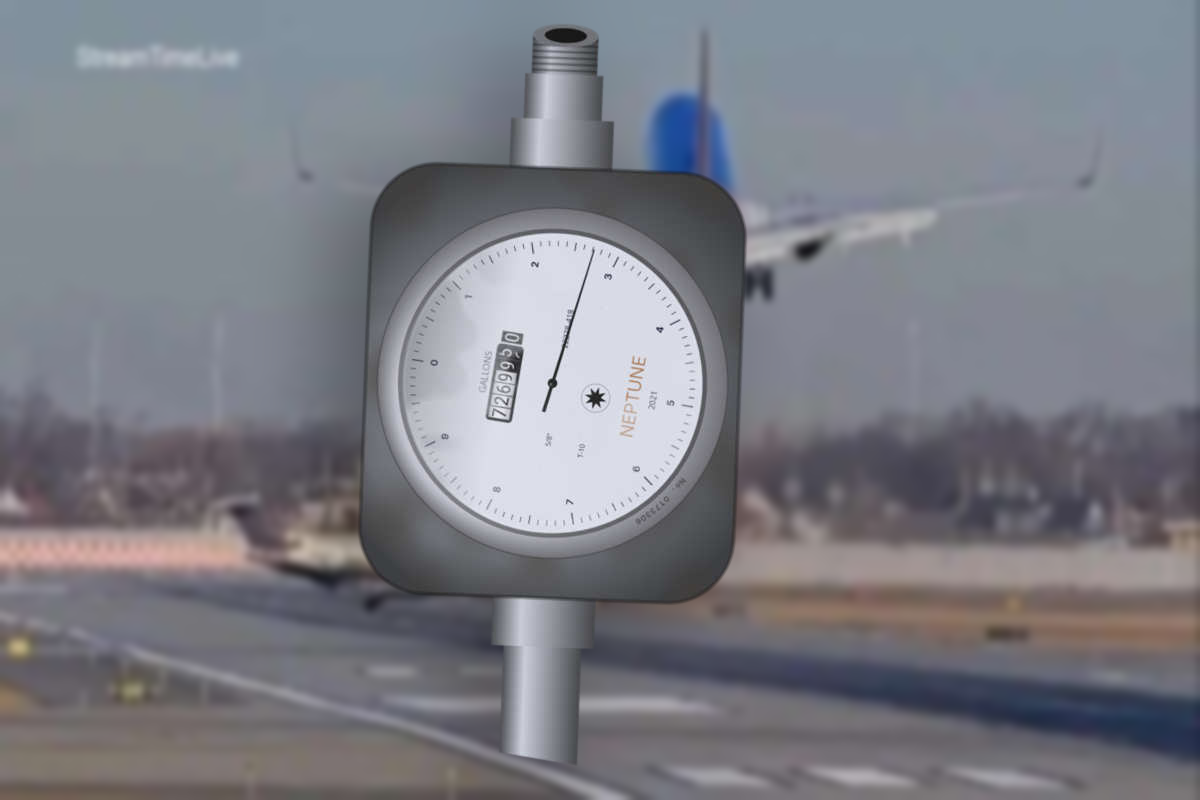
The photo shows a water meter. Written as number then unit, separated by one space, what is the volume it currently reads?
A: 7269952.7 gal
